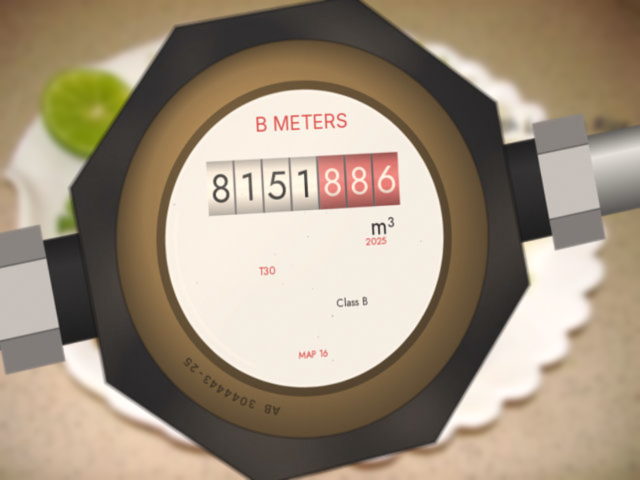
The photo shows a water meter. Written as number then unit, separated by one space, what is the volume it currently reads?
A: 8151.886 m³
